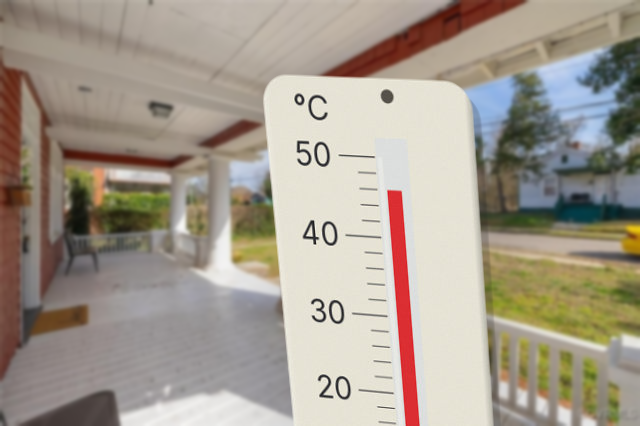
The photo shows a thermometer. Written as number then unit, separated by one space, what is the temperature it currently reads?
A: 46 °C
